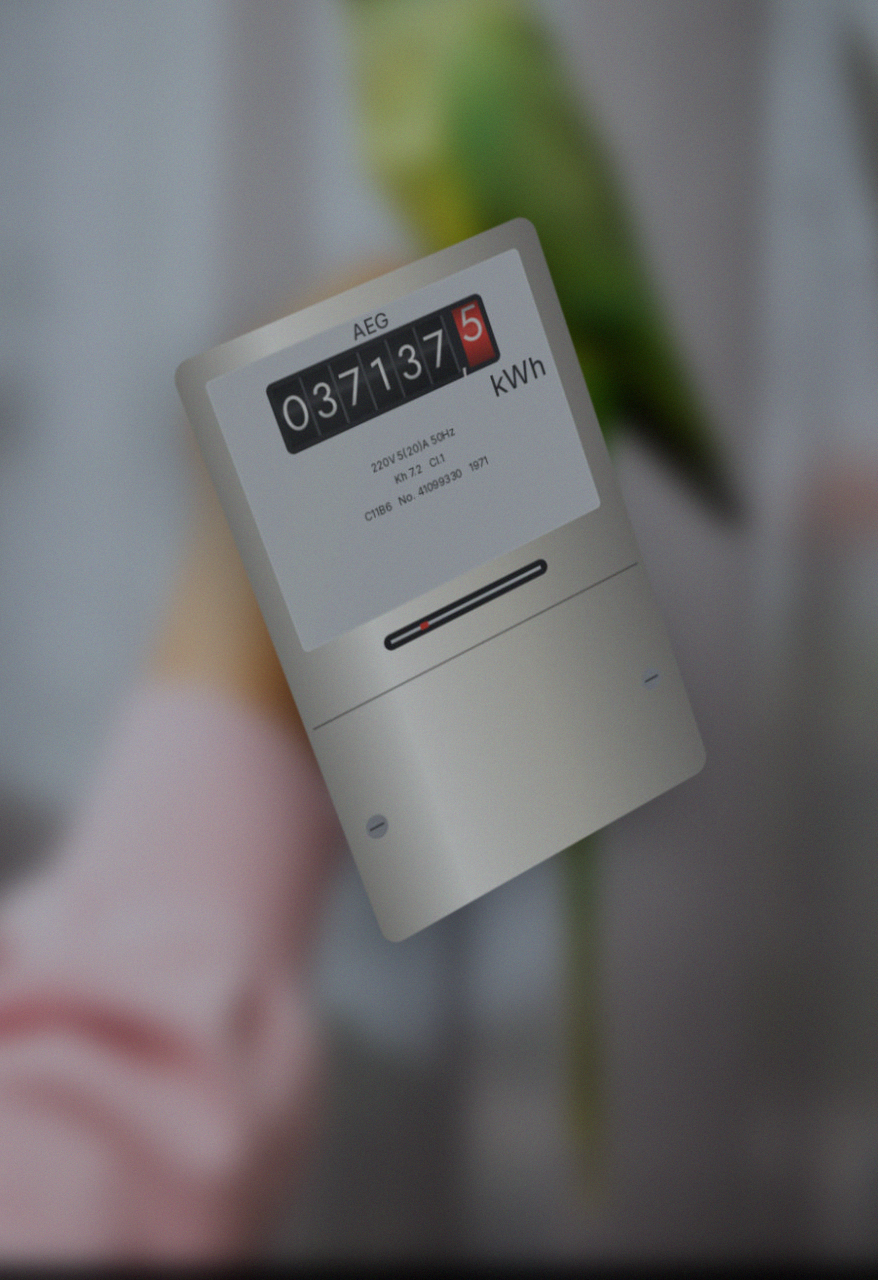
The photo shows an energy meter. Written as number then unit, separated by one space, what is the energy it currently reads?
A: 37137.5 kWh
